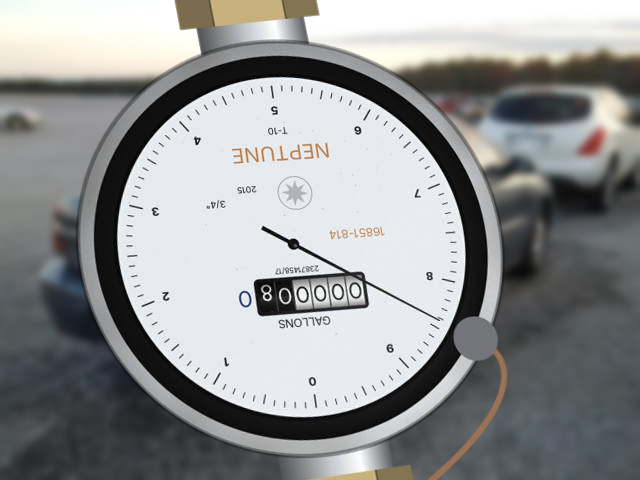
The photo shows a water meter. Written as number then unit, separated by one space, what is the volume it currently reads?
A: 78.4 gal
